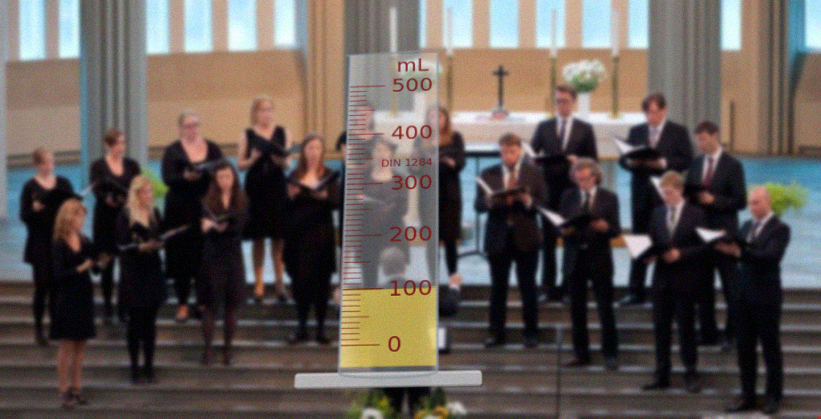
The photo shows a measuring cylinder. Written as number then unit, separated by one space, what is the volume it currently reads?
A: 100 mL
